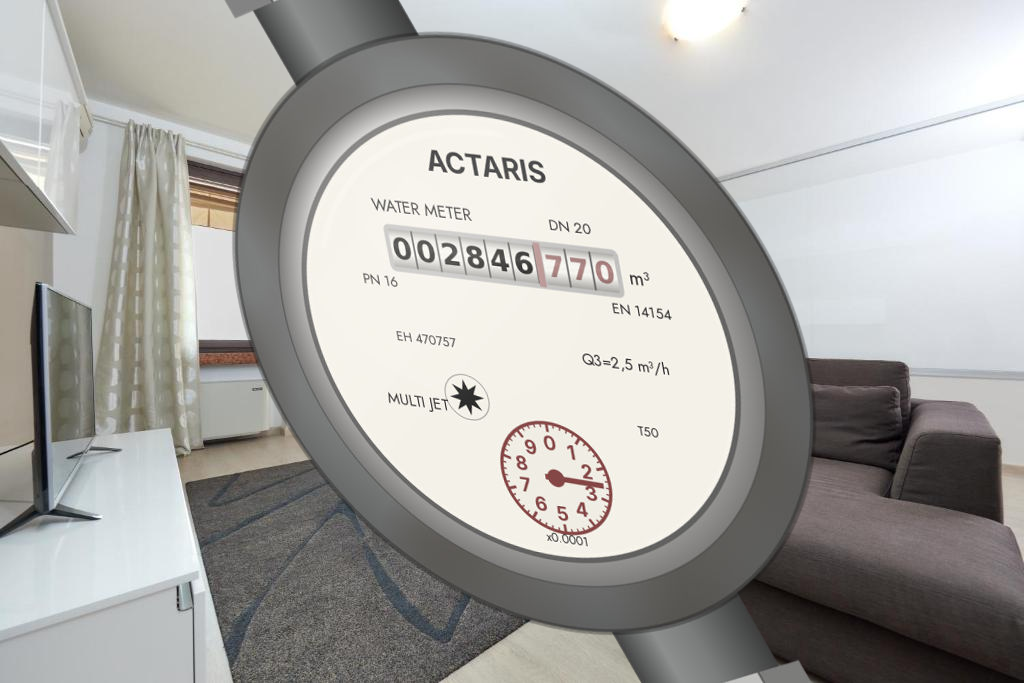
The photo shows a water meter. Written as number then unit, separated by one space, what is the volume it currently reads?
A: 2846.7702 m³
